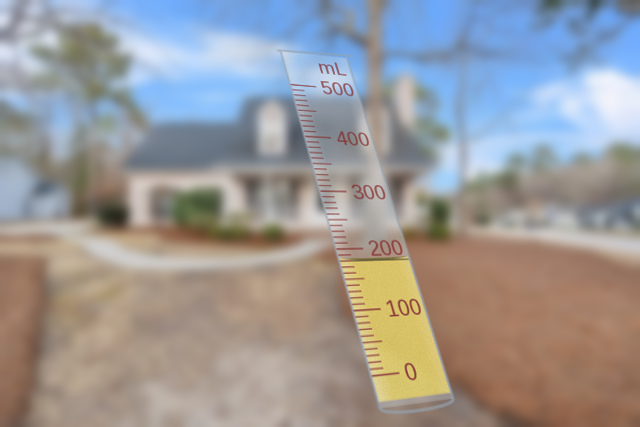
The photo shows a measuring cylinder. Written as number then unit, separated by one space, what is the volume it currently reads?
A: 180 mL
